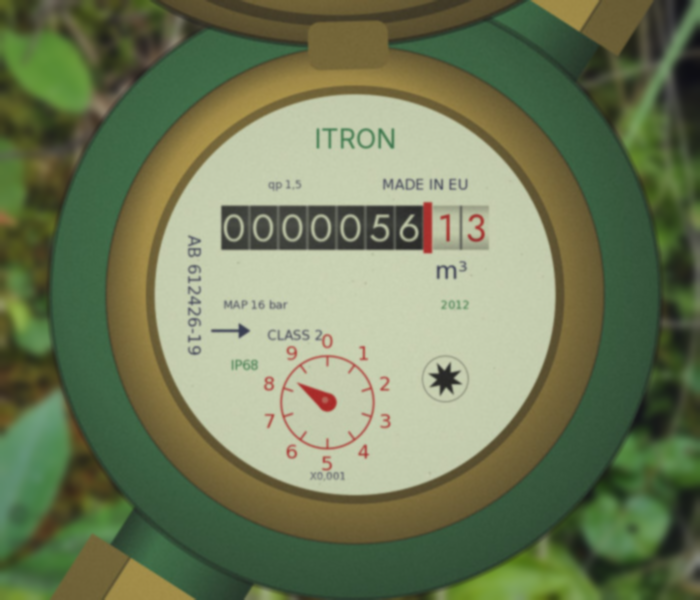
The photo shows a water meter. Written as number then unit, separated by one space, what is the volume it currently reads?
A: 56.138 m³
